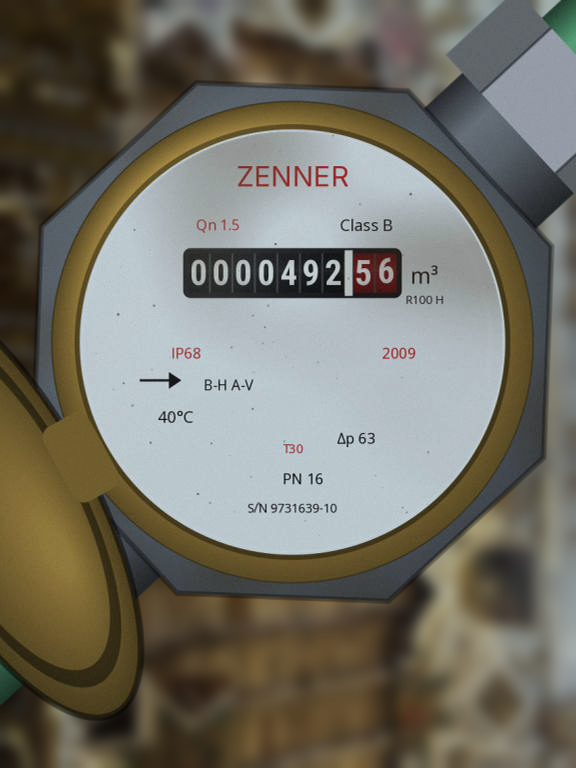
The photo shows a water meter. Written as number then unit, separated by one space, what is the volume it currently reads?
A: 492.56 m³
